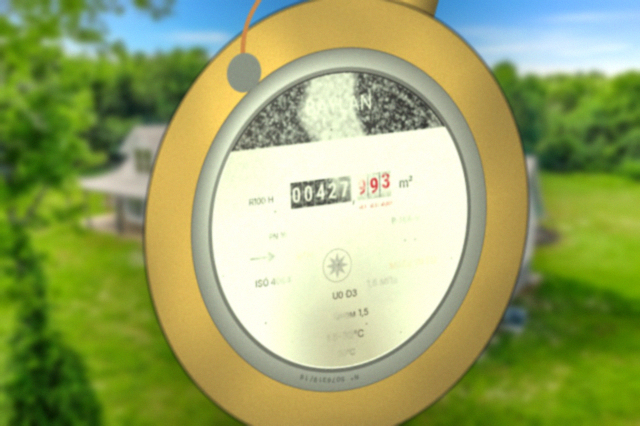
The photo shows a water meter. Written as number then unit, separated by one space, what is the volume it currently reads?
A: 427.993 m³
